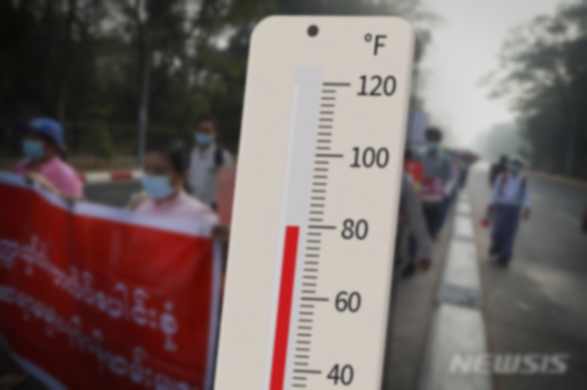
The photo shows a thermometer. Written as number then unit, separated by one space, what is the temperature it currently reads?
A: 80 °F
